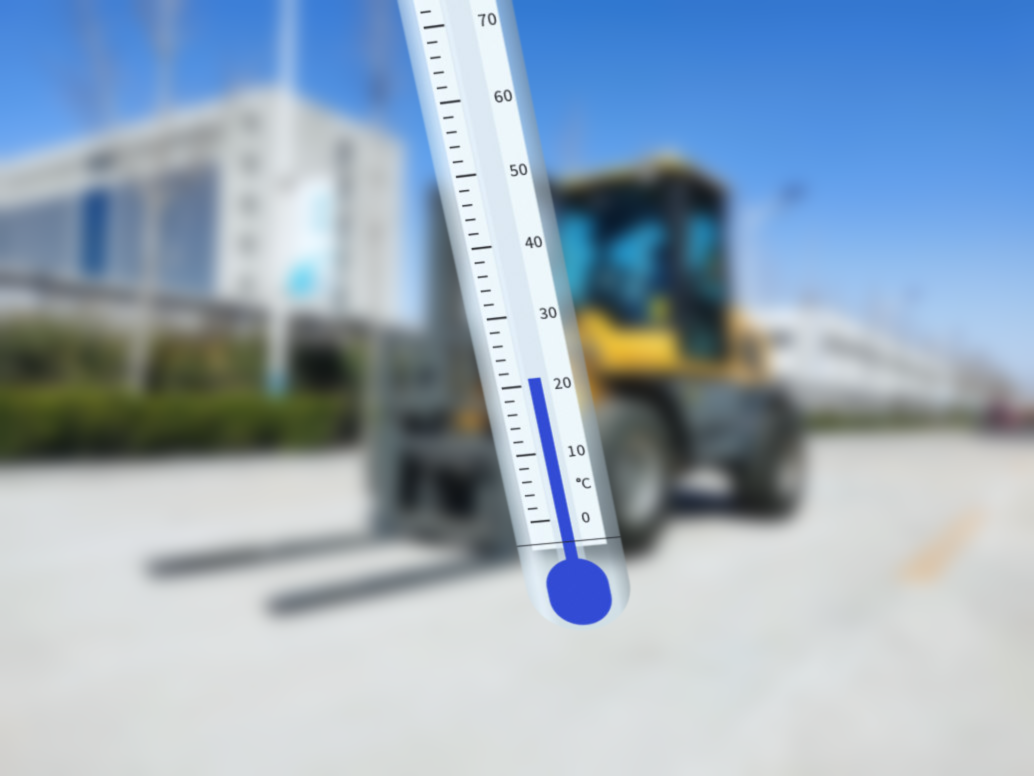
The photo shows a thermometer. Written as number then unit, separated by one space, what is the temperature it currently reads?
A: 21 °C
